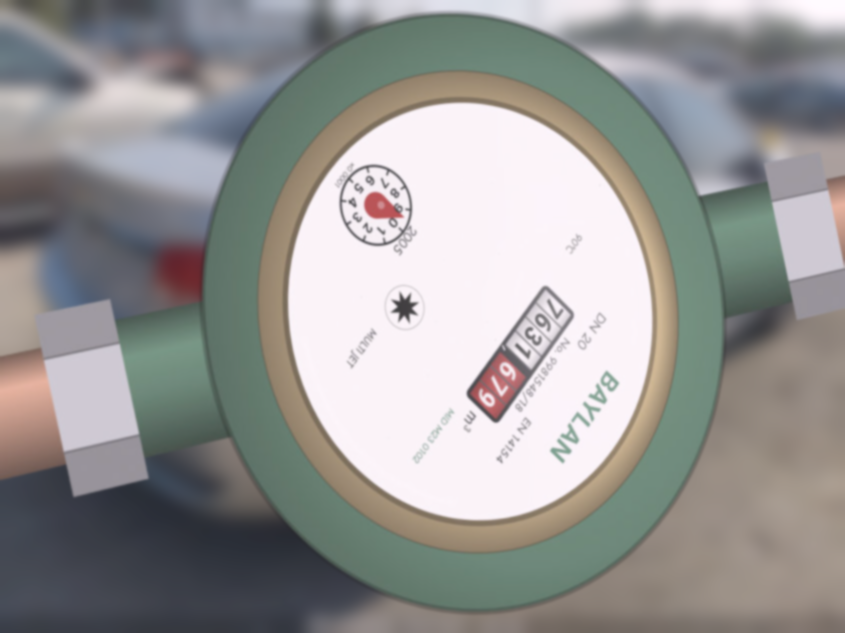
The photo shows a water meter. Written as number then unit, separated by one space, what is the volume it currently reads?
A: 7631.6789 m³
